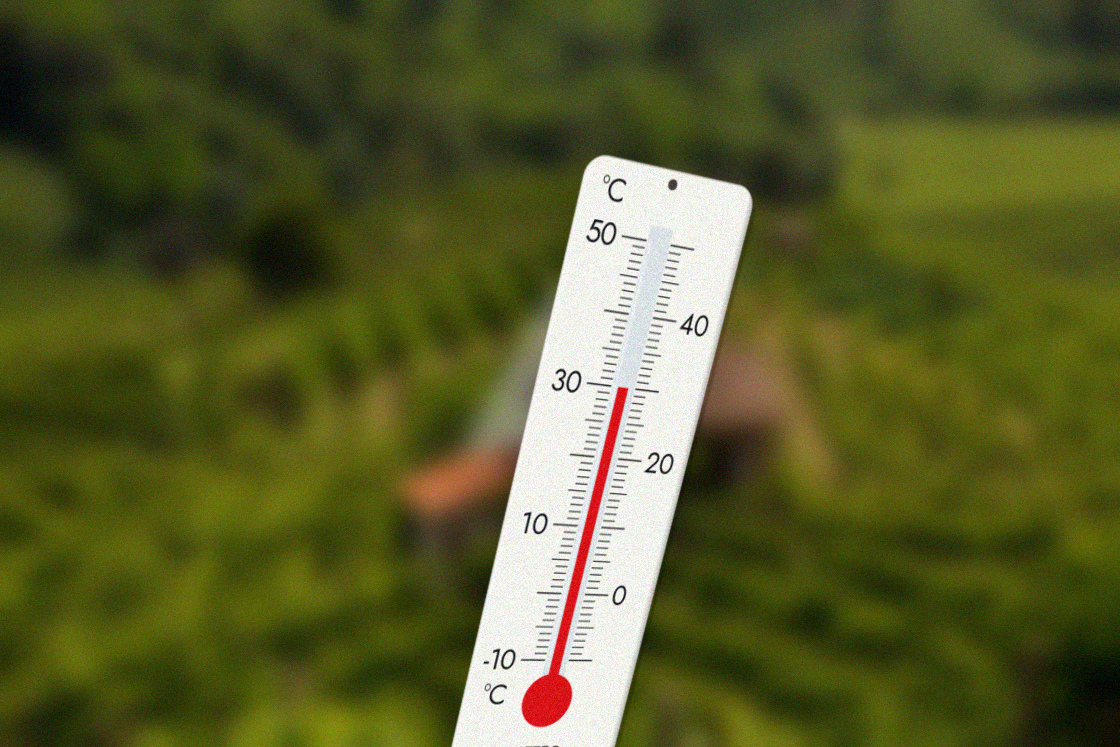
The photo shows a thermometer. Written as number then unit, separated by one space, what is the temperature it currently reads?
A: 30 °C
